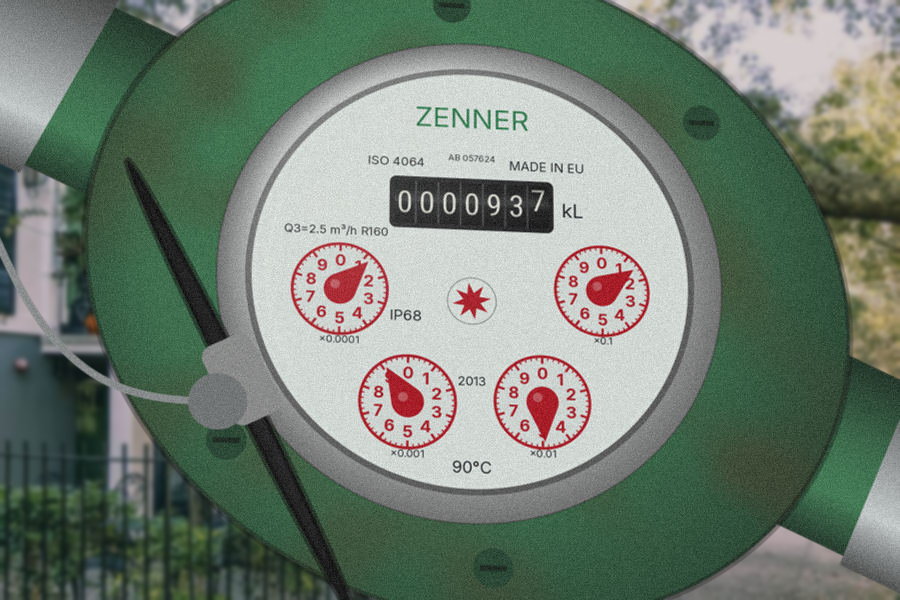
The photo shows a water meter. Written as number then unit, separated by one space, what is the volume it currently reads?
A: 937.1491 kL
